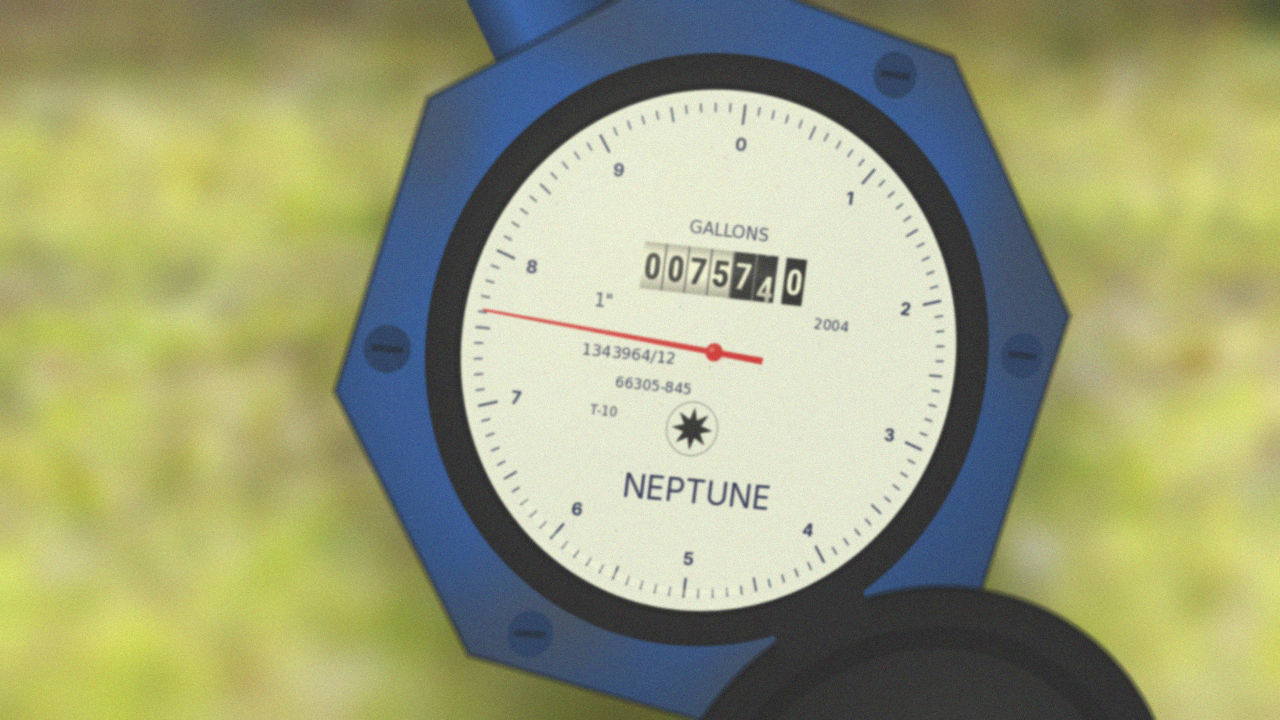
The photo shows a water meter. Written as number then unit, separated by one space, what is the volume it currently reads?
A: 75737.6 gal
